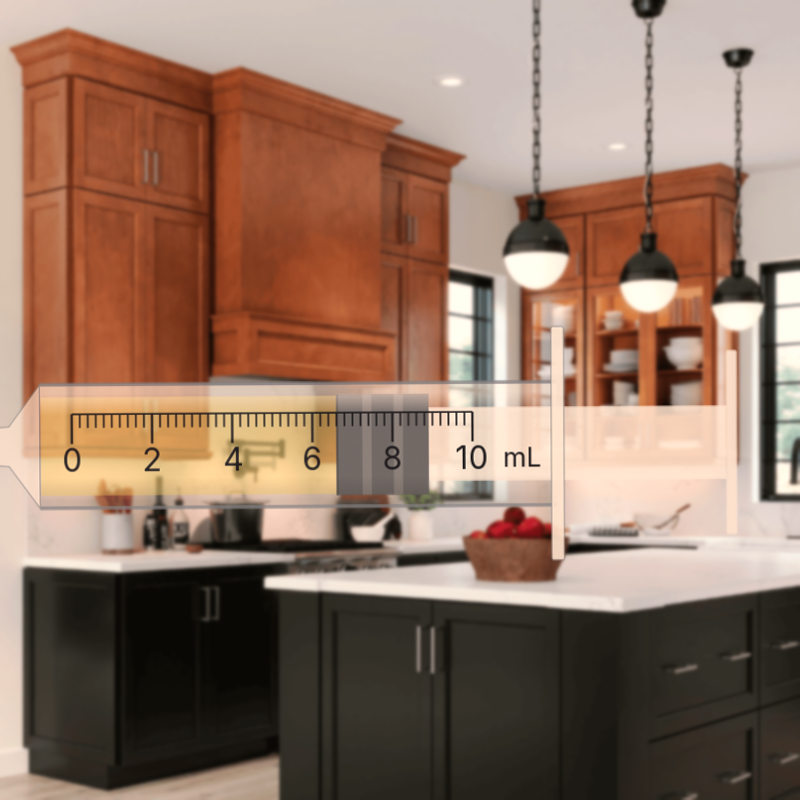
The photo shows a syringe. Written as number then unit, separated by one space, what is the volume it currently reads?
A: 6.6 mL
